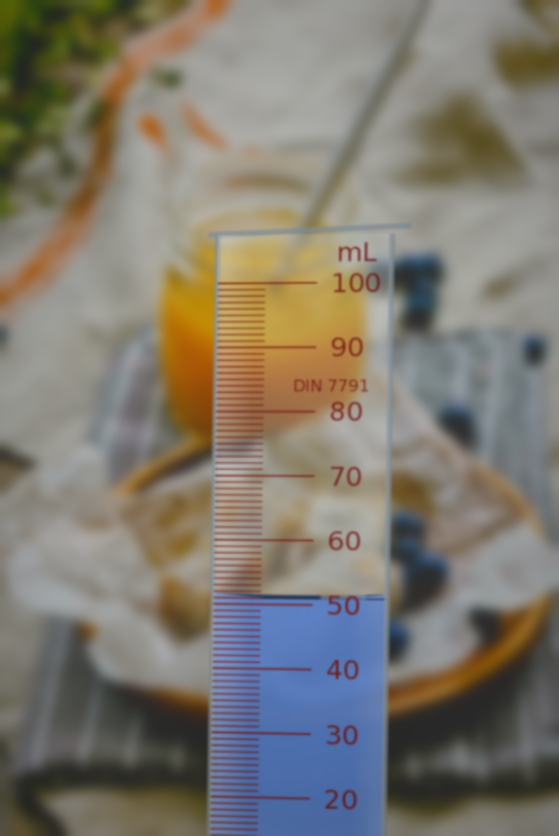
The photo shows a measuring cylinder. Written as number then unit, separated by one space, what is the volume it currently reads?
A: 51 mL
